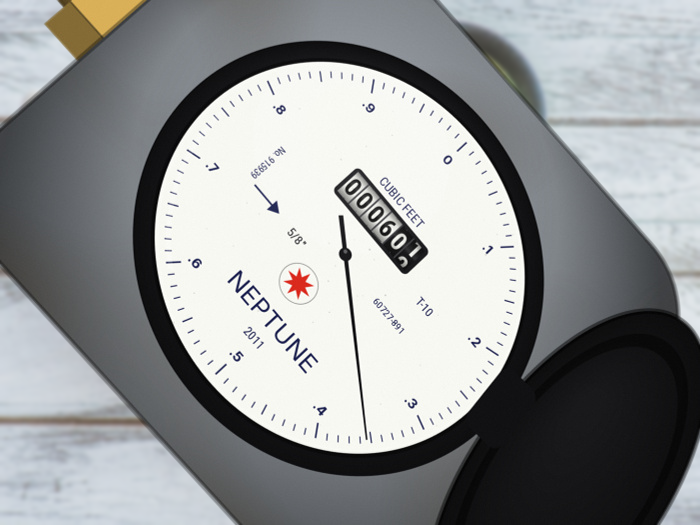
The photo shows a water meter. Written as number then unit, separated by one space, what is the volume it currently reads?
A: 601.35 ft³
